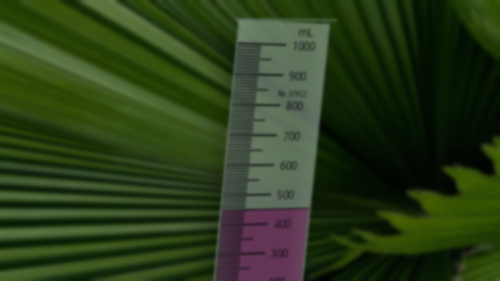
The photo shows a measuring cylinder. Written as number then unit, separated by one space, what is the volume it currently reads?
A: 450 mL
